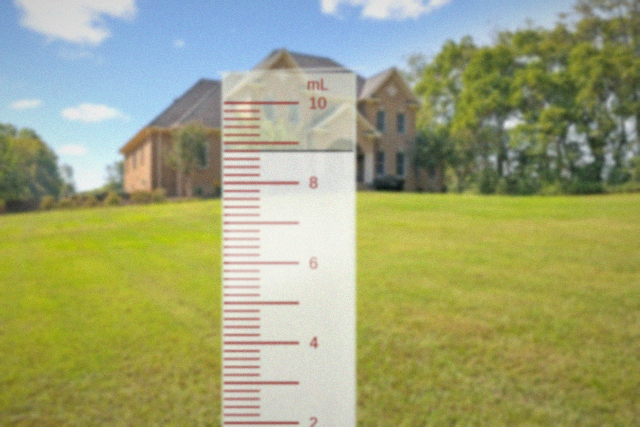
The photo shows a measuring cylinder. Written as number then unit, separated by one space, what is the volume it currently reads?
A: 8.8 mL
